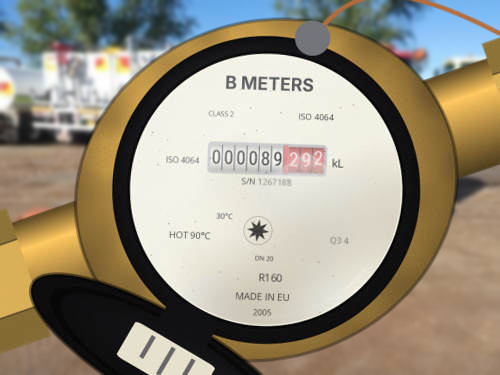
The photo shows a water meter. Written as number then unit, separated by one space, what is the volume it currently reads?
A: 89.292 kL
